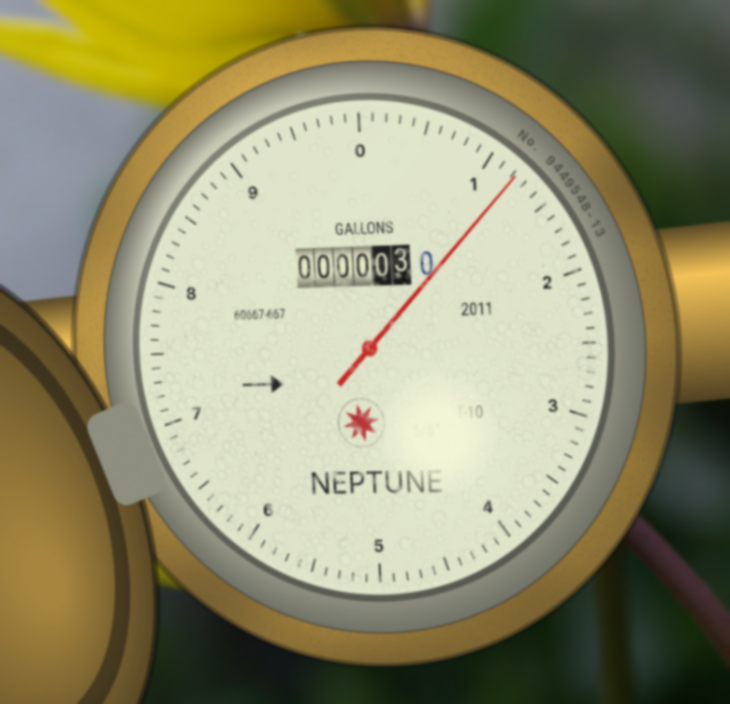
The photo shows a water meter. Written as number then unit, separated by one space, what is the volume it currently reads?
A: 31.2 gal
